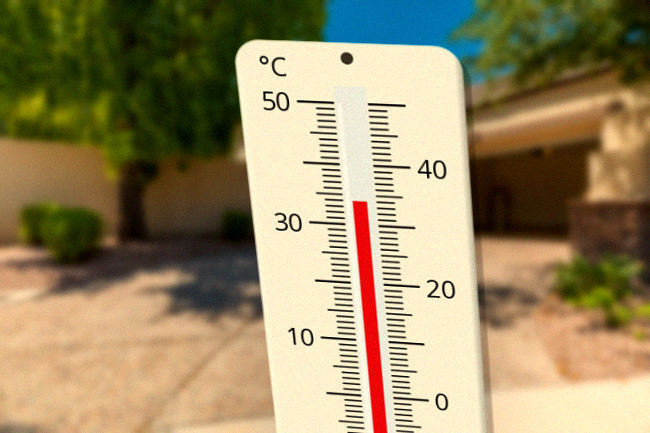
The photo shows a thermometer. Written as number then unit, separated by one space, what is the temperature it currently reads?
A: 34 °C
